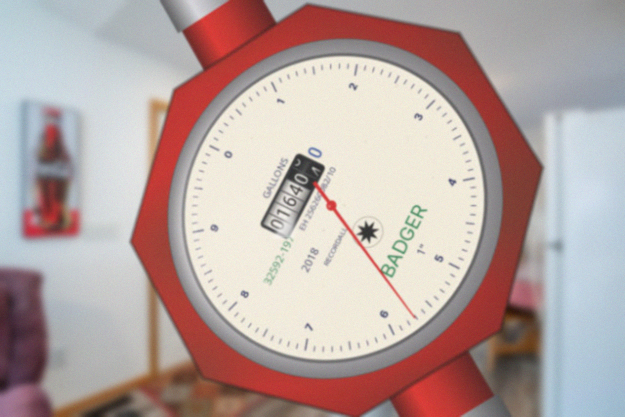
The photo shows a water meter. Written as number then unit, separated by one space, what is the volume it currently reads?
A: 164035.7 gal
